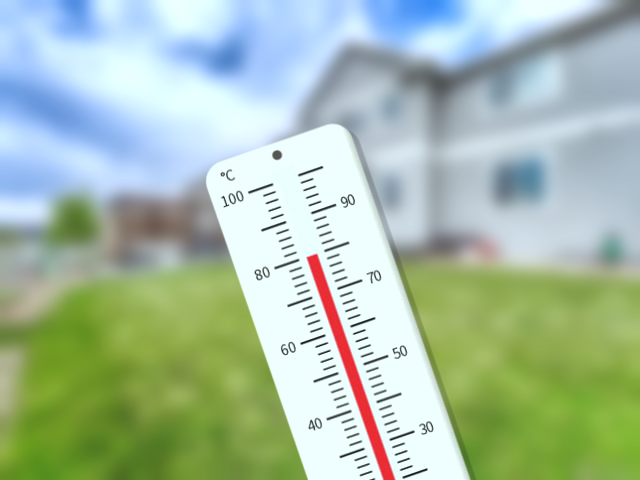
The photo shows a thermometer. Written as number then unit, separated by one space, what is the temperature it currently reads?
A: 80 °C
